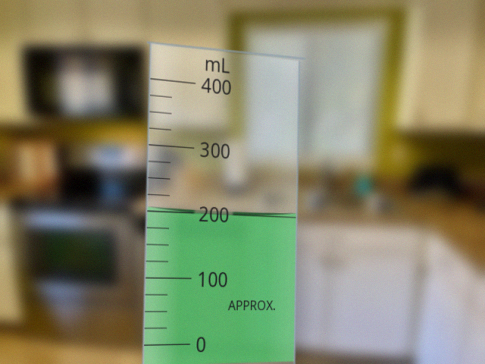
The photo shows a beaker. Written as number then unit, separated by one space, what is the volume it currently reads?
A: 200 mL
